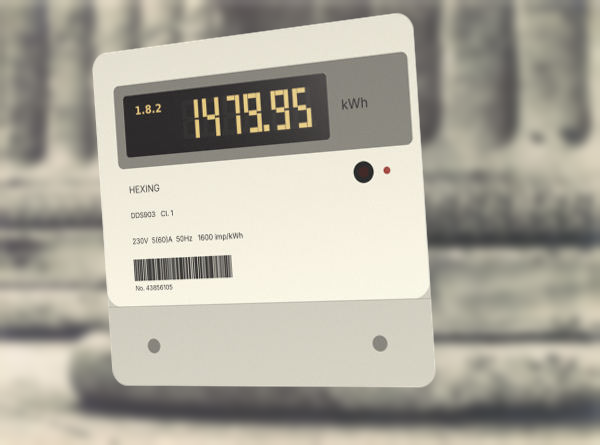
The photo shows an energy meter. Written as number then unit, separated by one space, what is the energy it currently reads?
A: 1479.95 kWh
